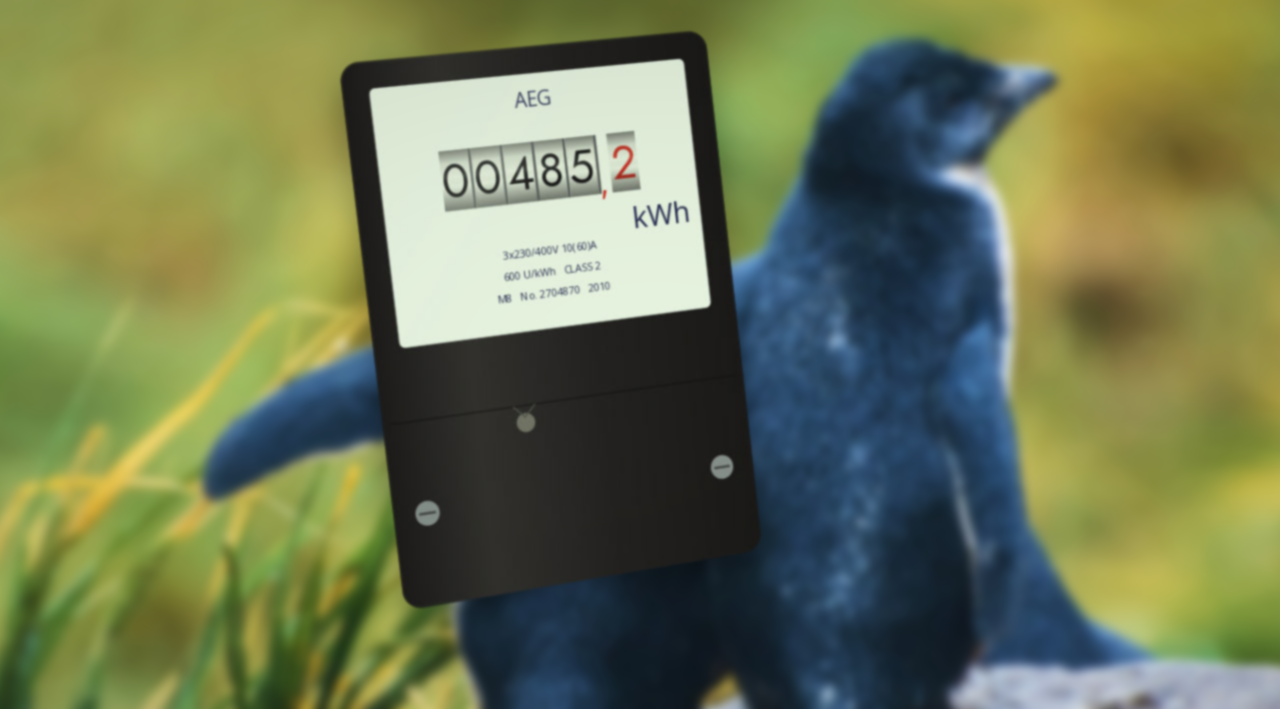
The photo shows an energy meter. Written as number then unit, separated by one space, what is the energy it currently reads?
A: 485.2 kWh
